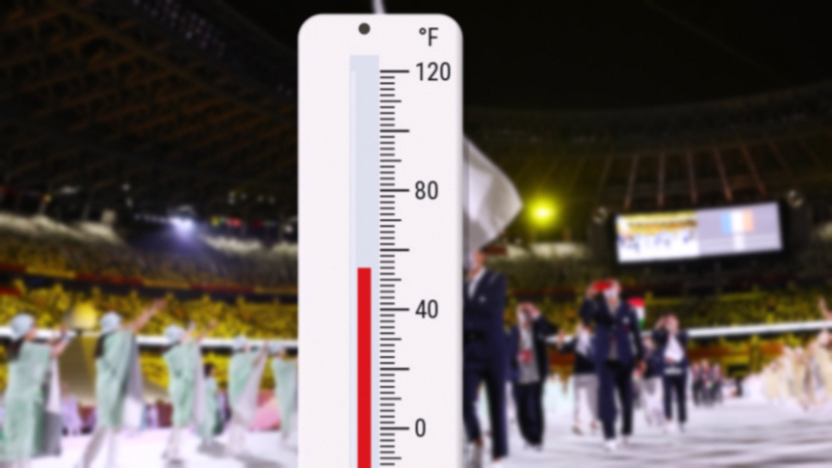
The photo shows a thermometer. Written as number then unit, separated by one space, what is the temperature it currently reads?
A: 54 °F
